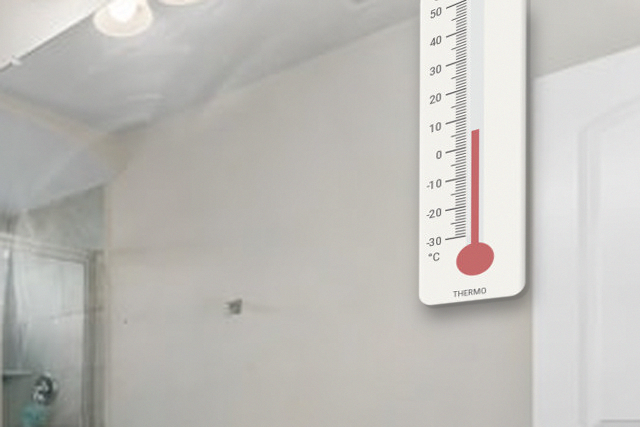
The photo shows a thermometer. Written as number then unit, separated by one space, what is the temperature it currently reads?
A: 5 °C
